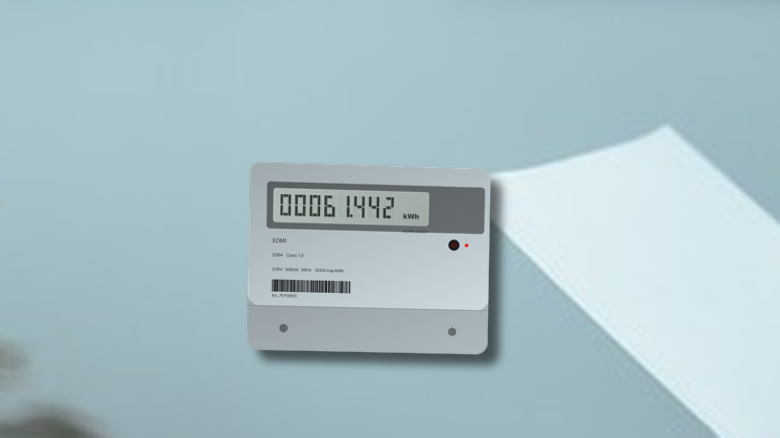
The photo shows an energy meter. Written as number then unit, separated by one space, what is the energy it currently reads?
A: 61.442 kWh
